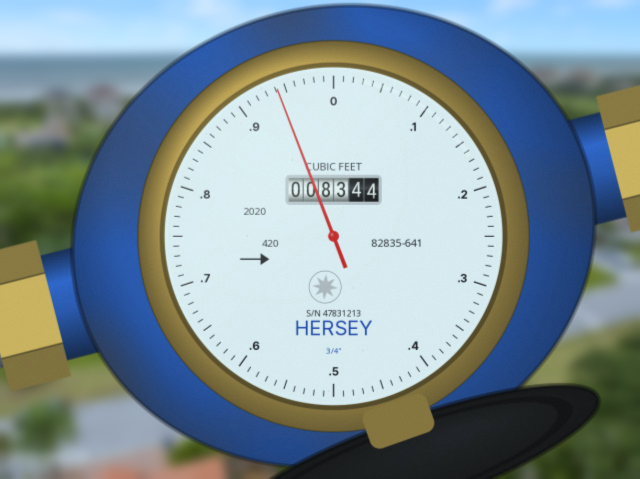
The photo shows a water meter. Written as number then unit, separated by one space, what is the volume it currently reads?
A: 8343.94 ft³
